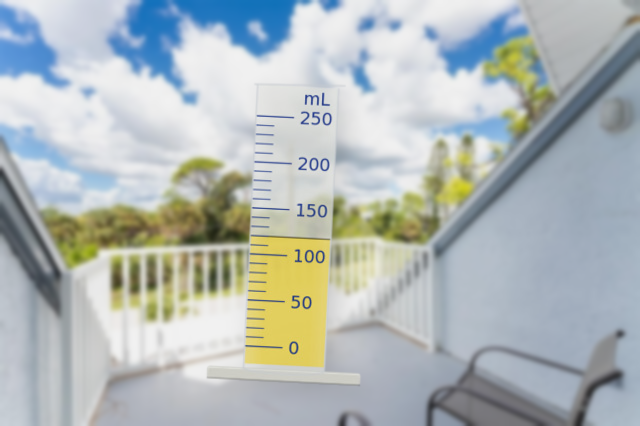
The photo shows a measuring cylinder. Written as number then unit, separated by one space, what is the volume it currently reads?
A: 120 mL
